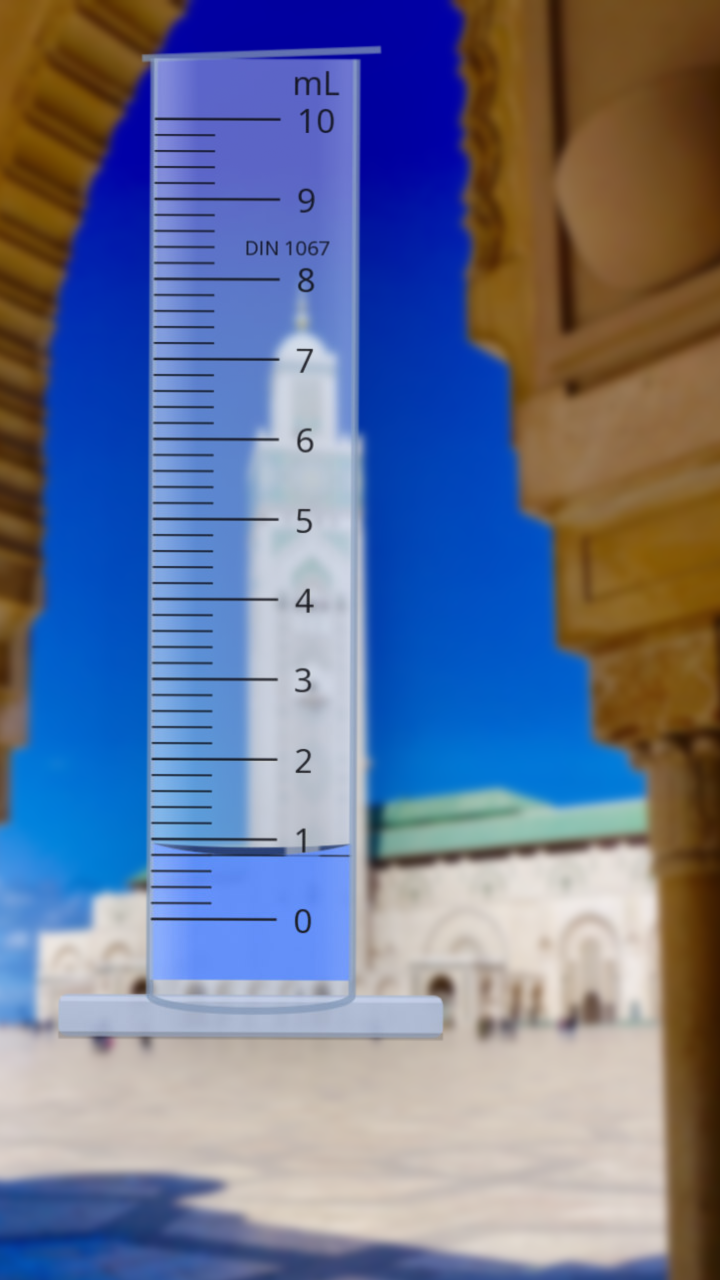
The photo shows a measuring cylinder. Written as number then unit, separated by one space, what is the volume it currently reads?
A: 0.8 mL
